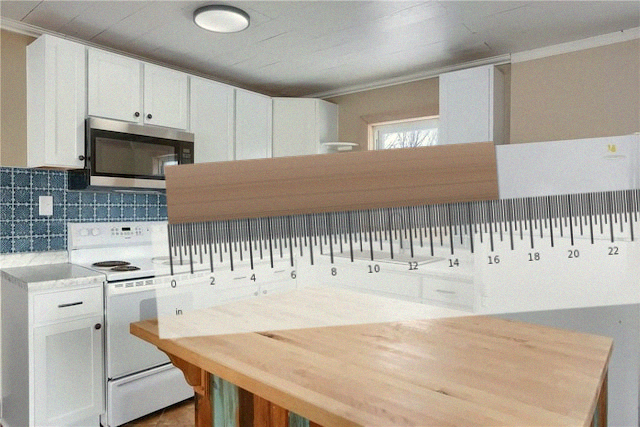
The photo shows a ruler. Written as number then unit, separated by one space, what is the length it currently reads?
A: 16.5 in
